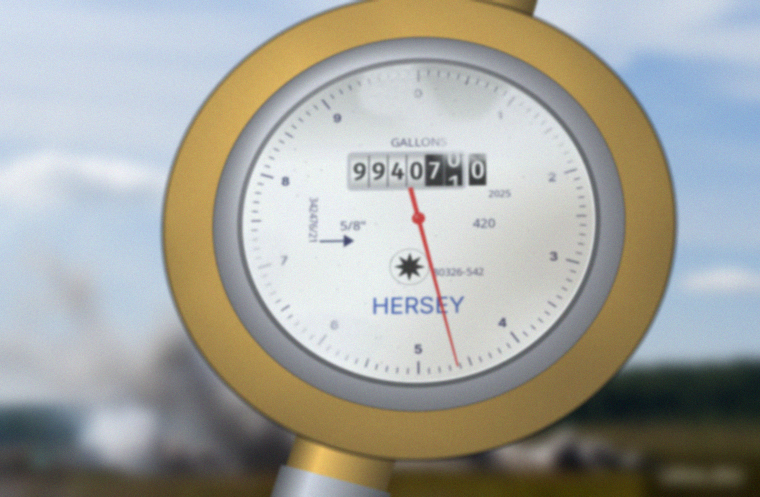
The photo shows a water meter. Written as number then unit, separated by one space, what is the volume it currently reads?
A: 9940704.6 gal
